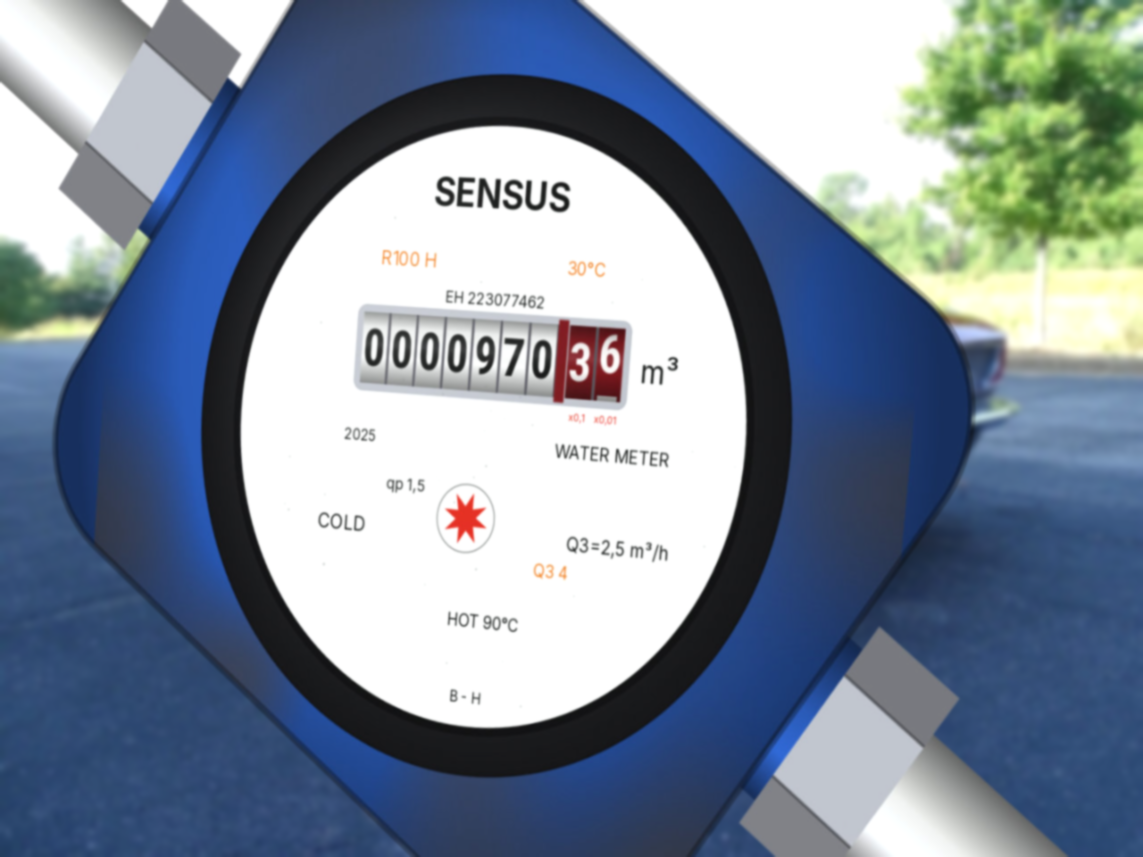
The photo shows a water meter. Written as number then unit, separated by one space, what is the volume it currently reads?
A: 970.36 m³
